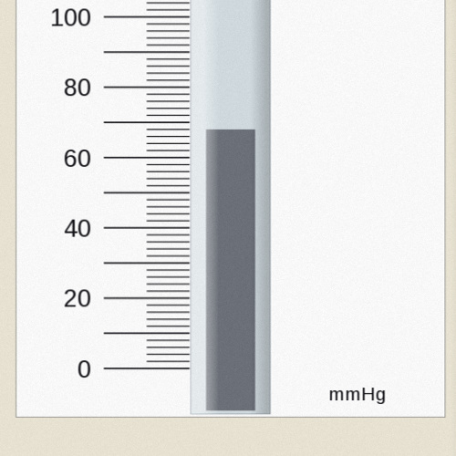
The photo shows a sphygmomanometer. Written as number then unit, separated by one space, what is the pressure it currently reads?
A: 68 mmHg
